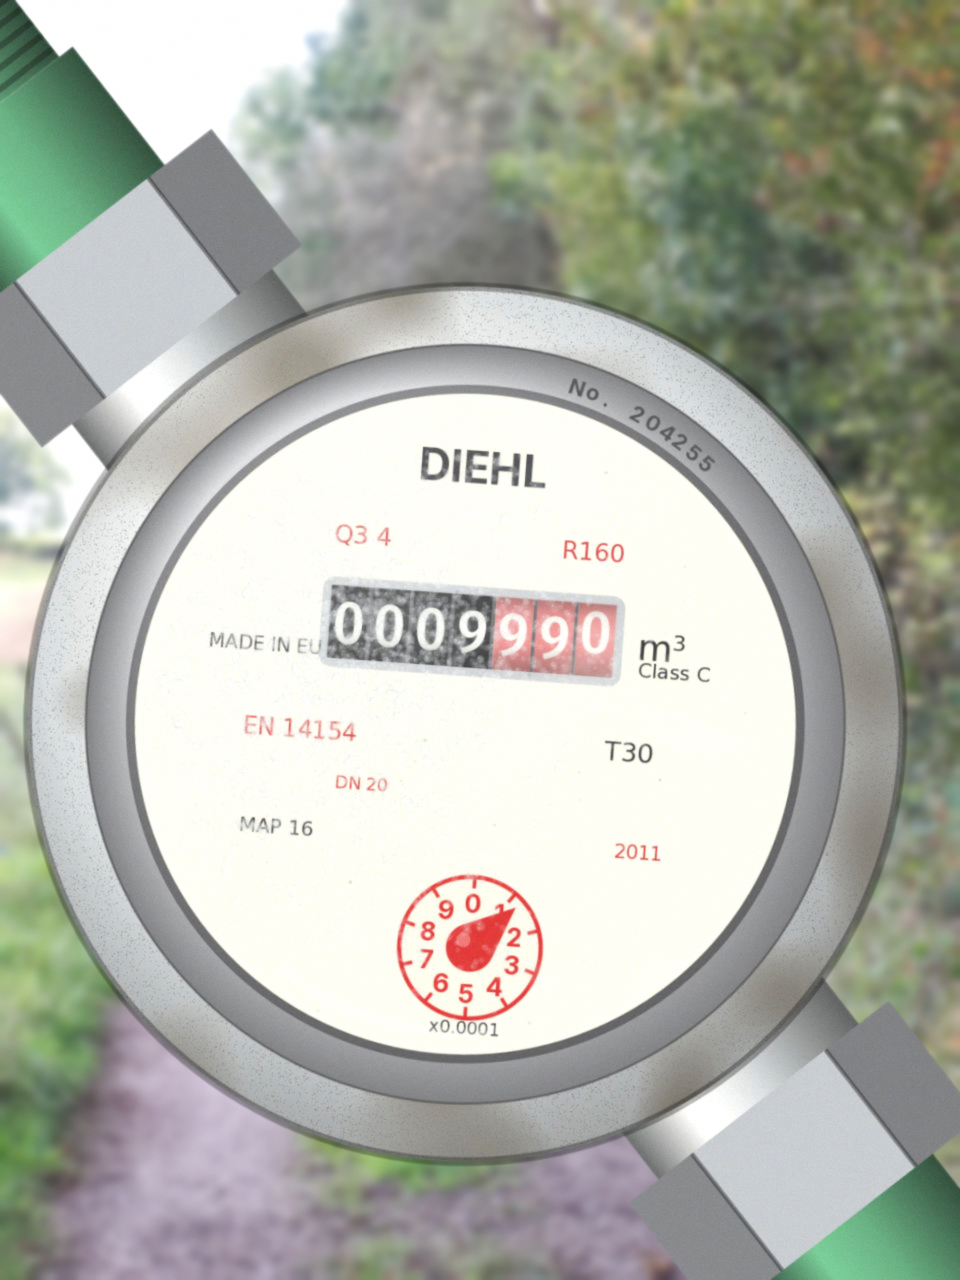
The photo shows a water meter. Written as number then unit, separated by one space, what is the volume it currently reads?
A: 9.9901 m³
